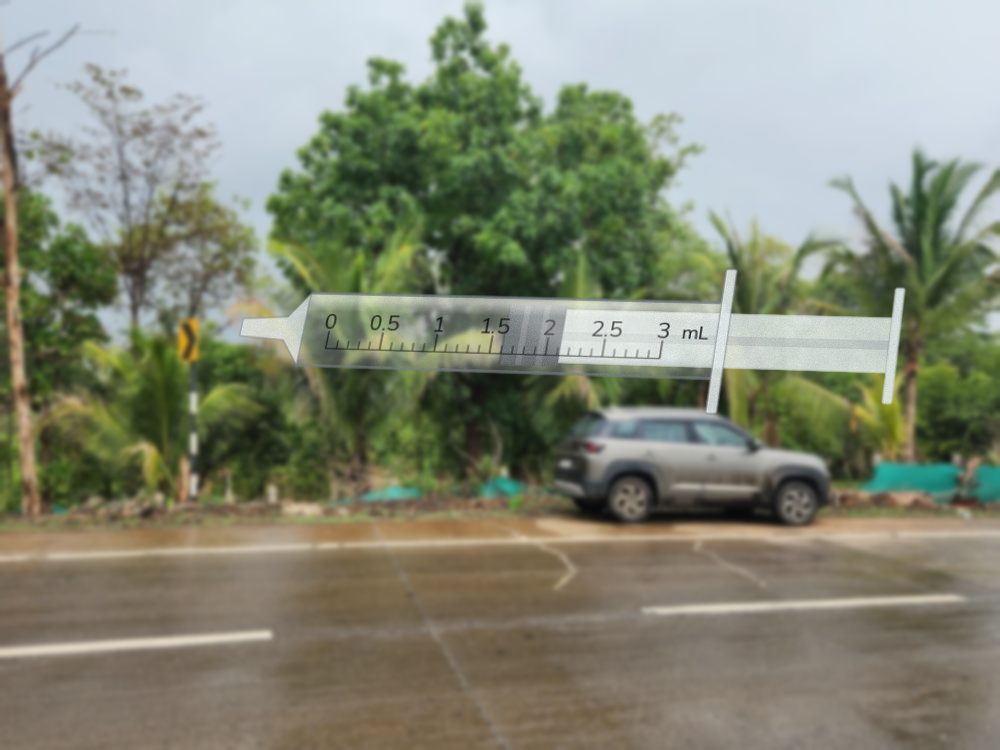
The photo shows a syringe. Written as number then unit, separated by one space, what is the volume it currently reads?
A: 1.6 mL
